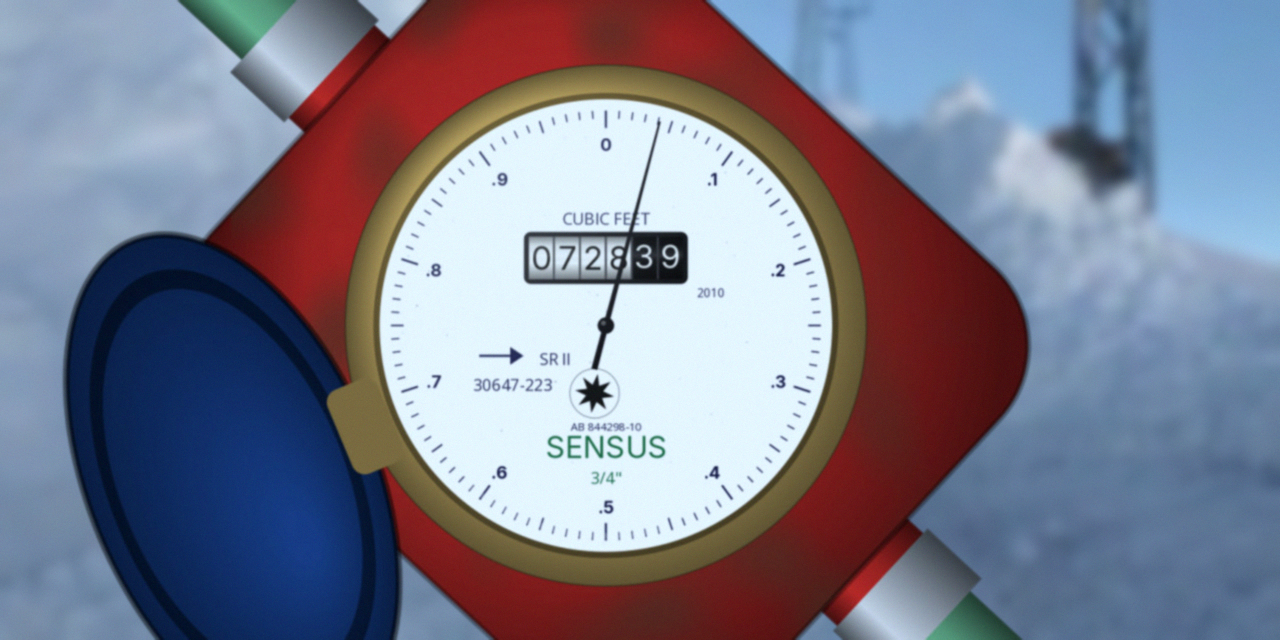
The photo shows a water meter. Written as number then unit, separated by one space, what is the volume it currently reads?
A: 72839.04 ft³
